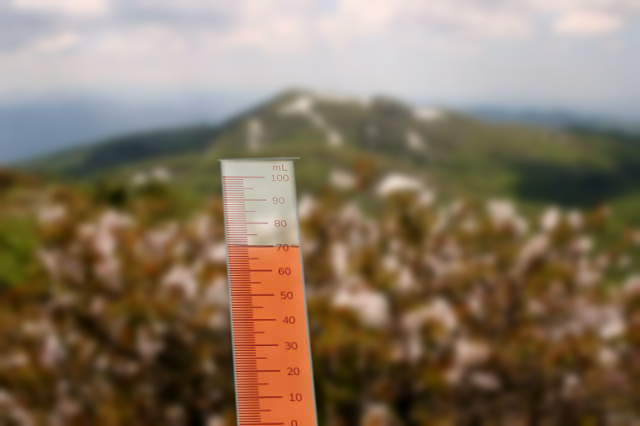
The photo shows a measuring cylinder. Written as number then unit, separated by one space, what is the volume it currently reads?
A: 70 mL
